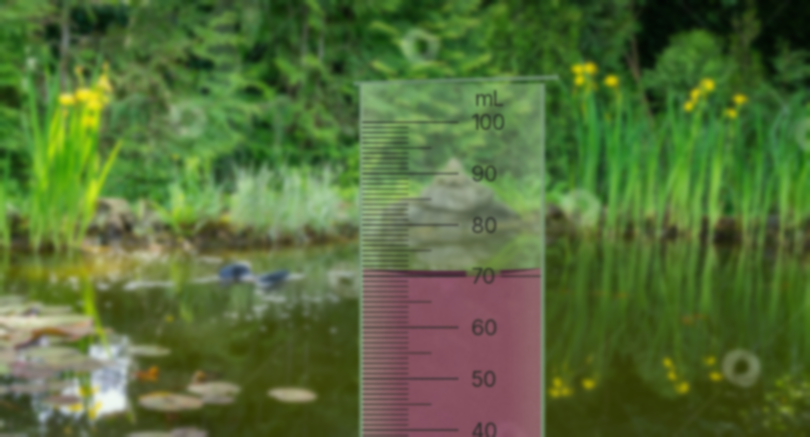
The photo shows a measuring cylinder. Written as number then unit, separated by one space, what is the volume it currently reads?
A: 70 mL
